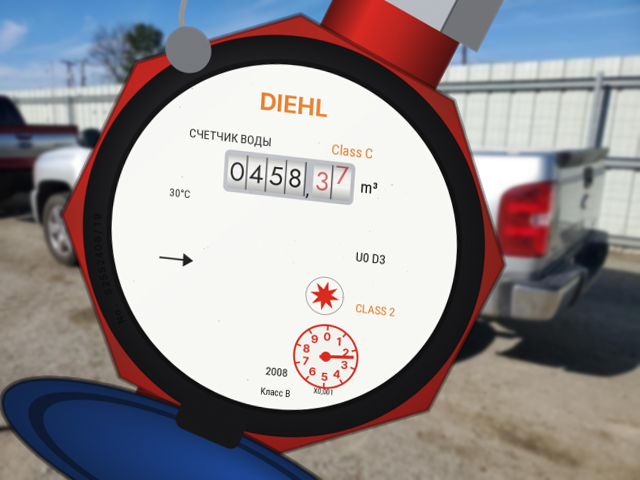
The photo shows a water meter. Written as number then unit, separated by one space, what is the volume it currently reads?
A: 458.372 m³
